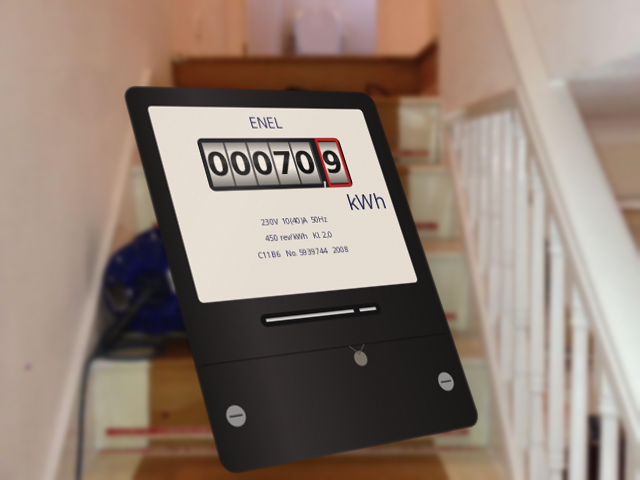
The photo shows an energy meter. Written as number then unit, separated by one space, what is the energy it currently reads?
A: 70.9 kWh
